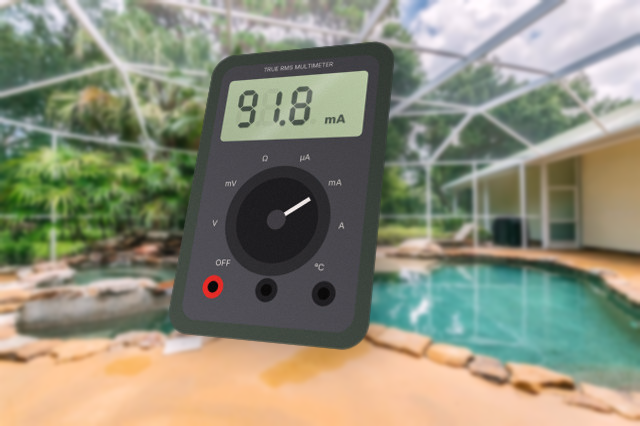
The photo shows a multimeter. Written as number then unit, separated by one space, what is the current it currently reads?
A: 91.8 mA
